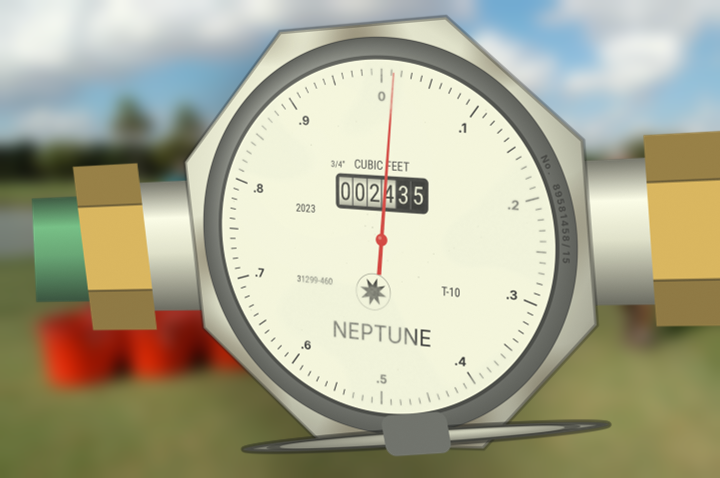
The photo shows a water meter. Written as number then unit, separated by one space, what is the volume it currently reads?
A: 2435.01 ft³
